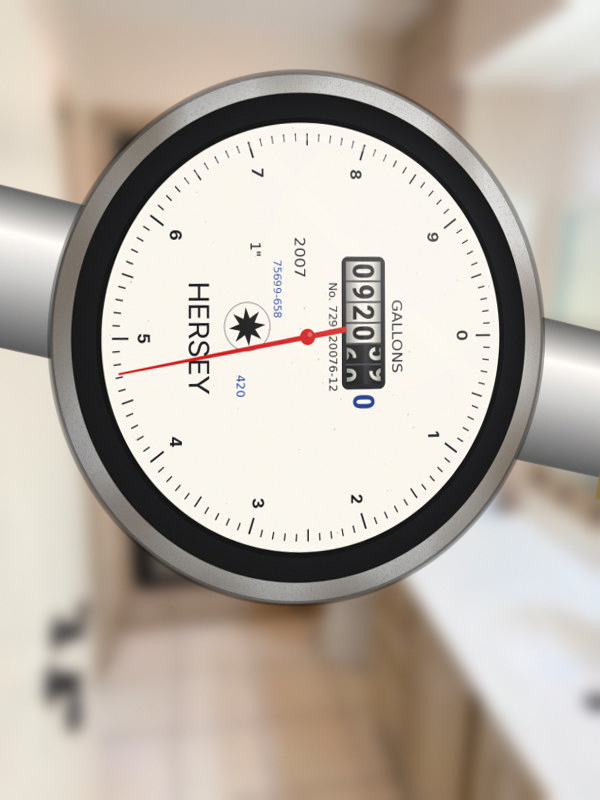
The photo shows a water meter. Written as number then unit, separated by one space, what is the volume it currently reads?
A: 920594.7 gal
